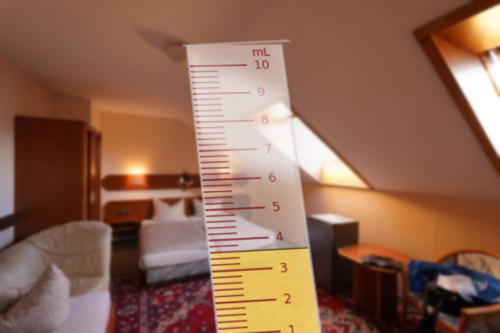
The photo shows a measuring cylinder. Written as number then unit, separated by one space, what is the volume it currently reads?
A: 3.6 mL
